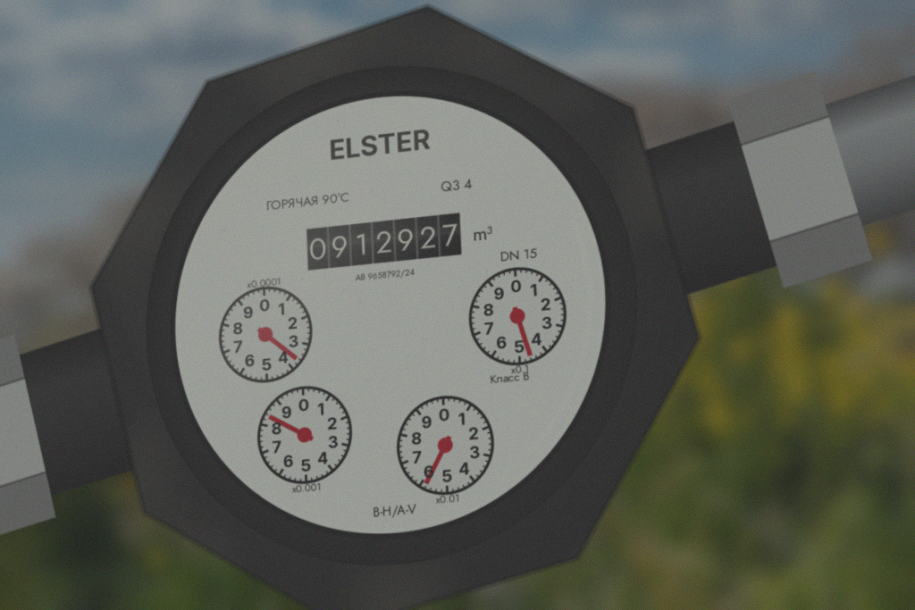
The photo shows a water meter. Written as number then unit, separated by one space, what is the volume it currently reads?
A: 912927.4583 m³
